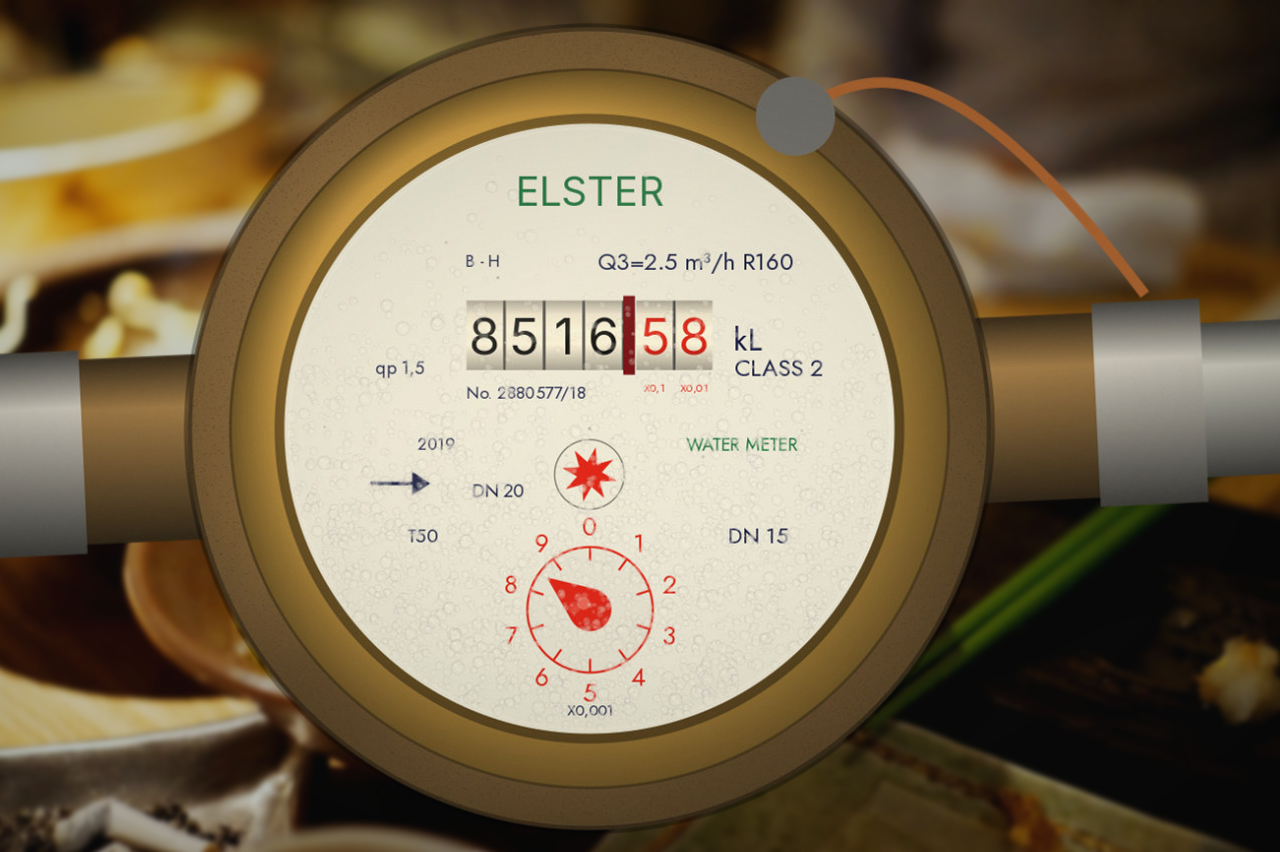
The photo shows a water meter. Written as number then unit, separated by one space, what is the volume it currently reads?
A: 8516.588 kL
